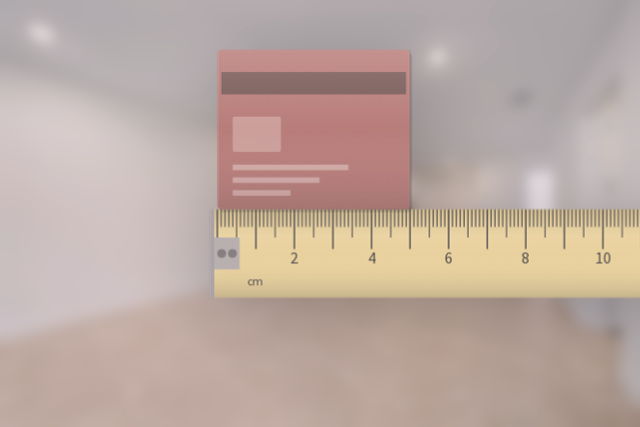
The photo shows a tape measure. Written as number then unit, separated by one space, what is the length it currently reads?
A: 5 cm
